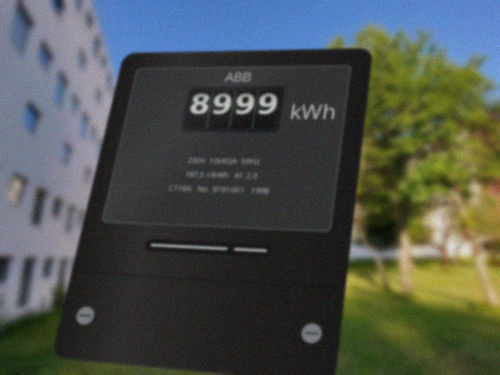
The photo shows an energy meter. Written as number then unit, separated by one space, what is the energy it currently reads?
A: 8999 kWh
